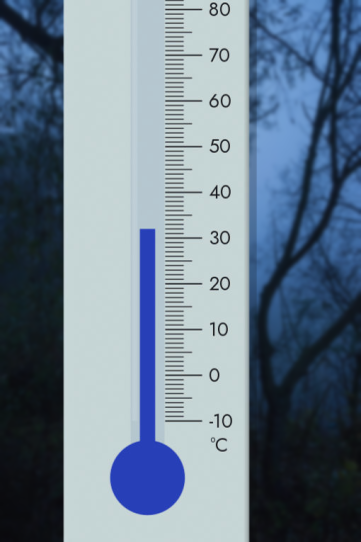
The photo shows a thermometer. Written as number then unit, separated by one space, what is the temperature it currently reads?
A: 32 °C
